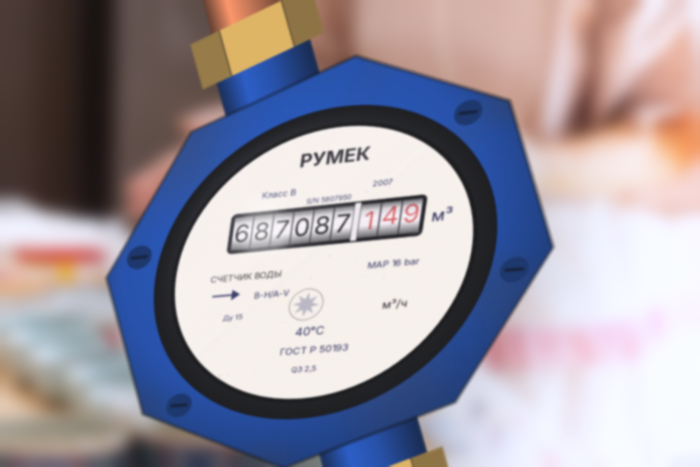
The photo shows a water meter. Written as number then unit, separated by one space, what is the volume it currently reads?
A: 687087.149 m³
